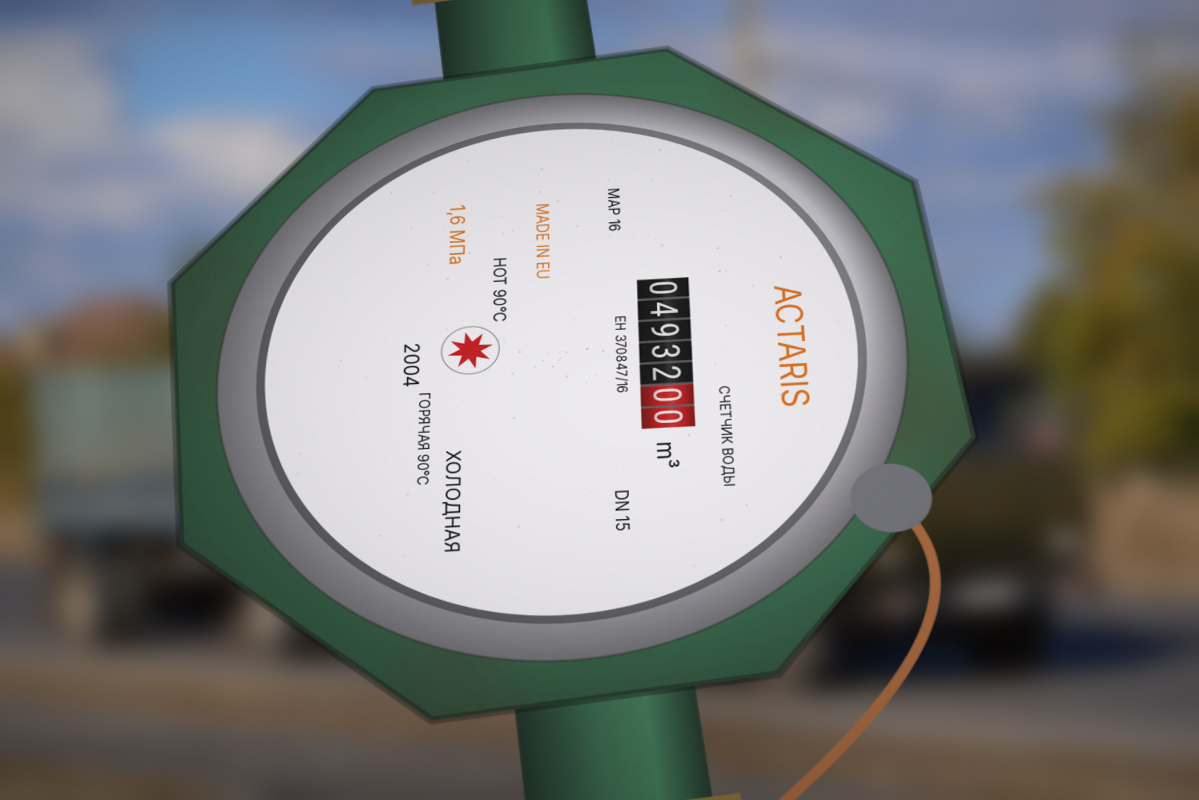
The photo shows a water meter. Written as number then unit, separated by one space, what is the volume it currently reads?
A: 4932.00 m³
